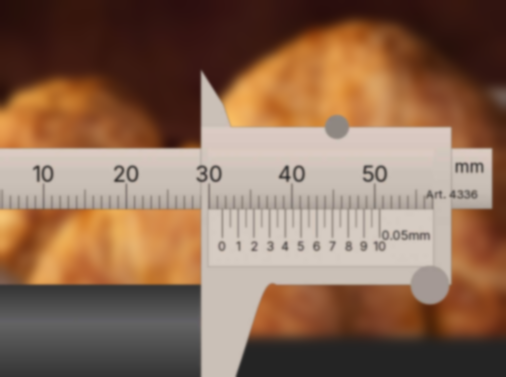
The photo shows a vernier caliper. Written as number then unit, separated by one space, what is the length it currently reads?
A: 31.6 mm
